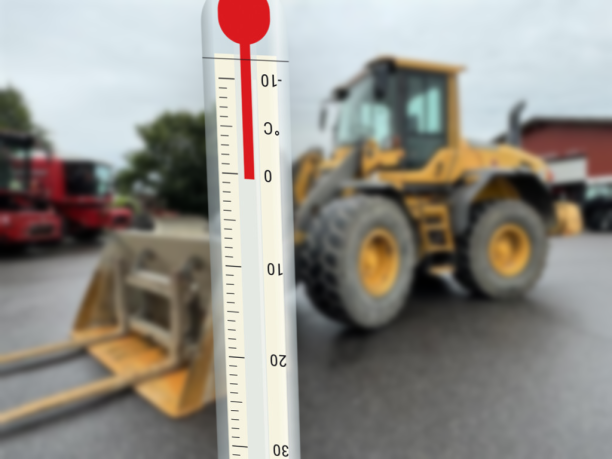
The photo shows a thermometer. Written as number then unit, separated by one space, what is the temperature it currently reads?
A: 0.5 °C
